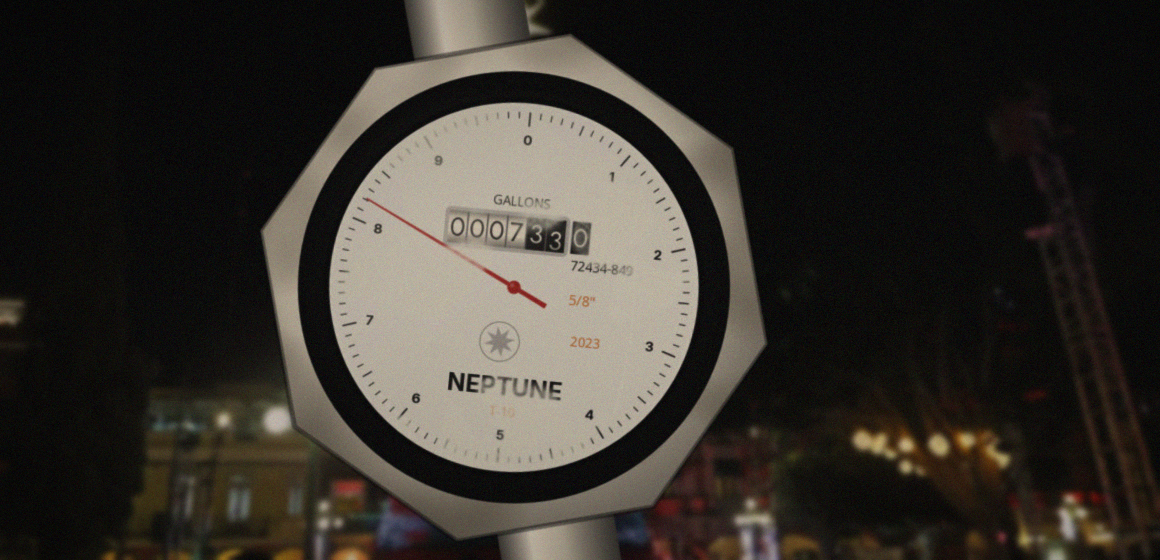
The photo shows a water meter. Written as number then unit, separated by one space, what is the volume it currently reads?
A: 7328.2 gal
